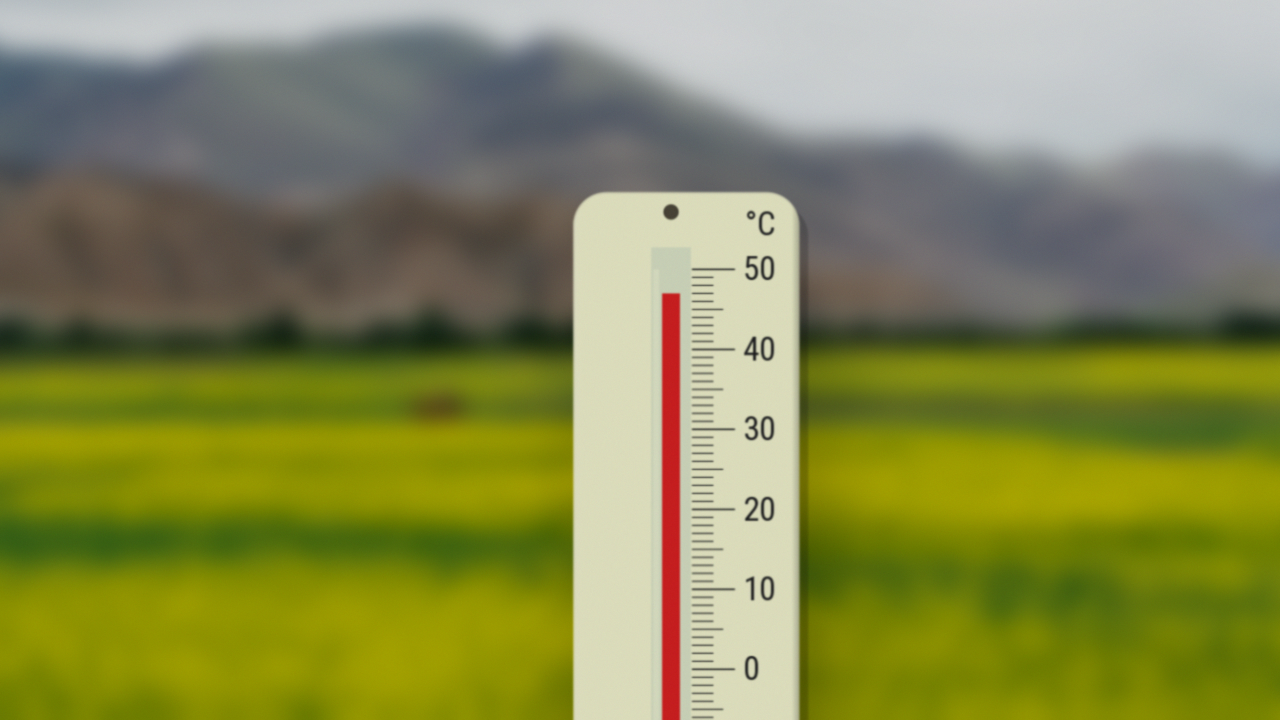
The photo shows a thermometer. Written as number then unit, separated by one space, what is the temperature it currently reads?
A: 47 °C
